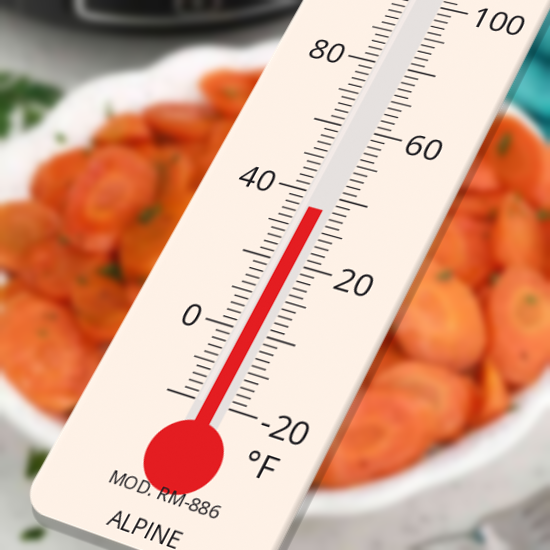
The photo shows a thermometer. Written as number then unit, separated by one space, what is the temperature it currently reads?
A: 36 °F
